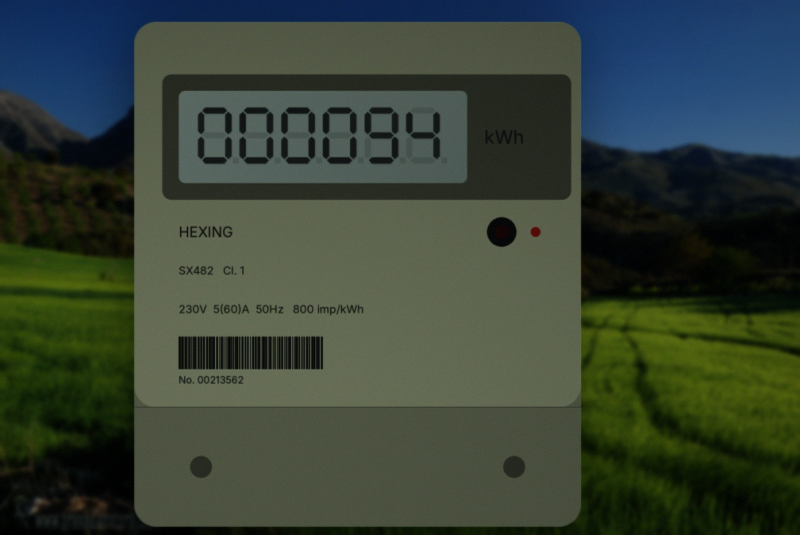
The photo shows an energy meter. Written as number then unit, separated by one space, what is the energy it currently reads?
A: 94 kWh
